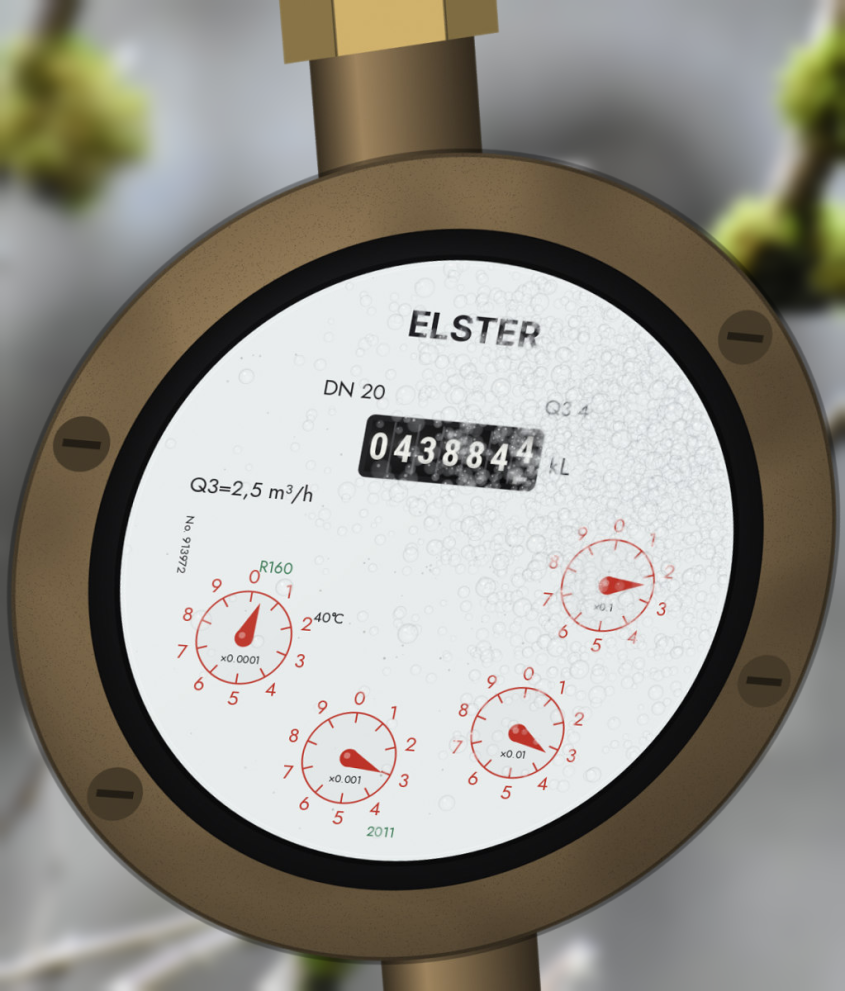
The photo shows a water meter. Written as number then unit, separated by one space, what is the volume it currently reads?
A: 438844.2330 kL
